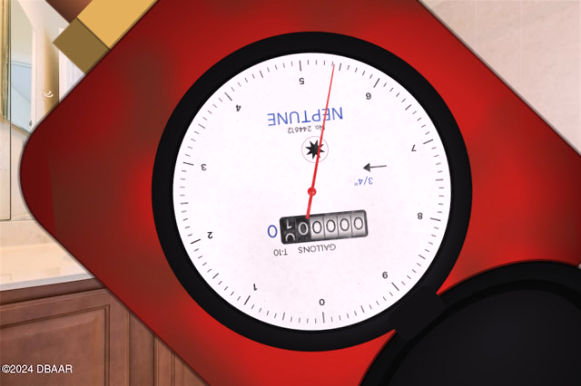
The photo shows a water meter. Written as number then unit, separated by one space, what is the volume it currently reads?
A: 5.4 gal
